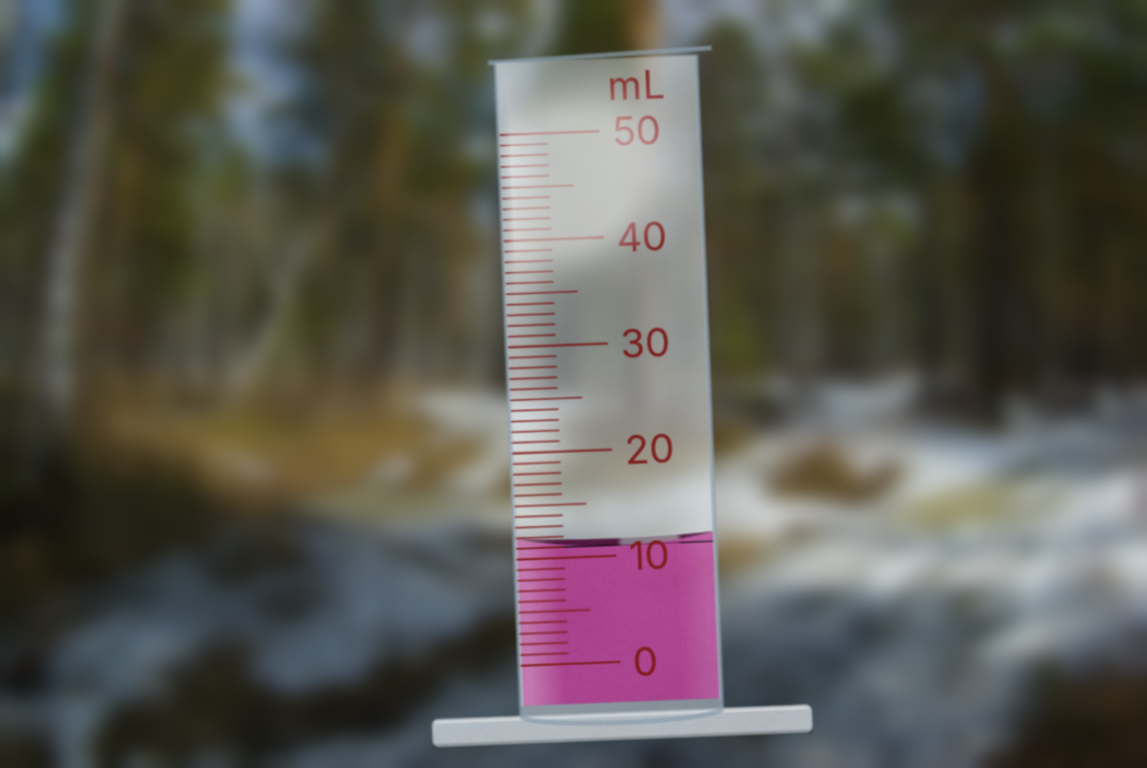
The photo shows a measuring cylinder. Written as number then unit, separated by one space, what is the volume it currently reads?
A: 11 mL
